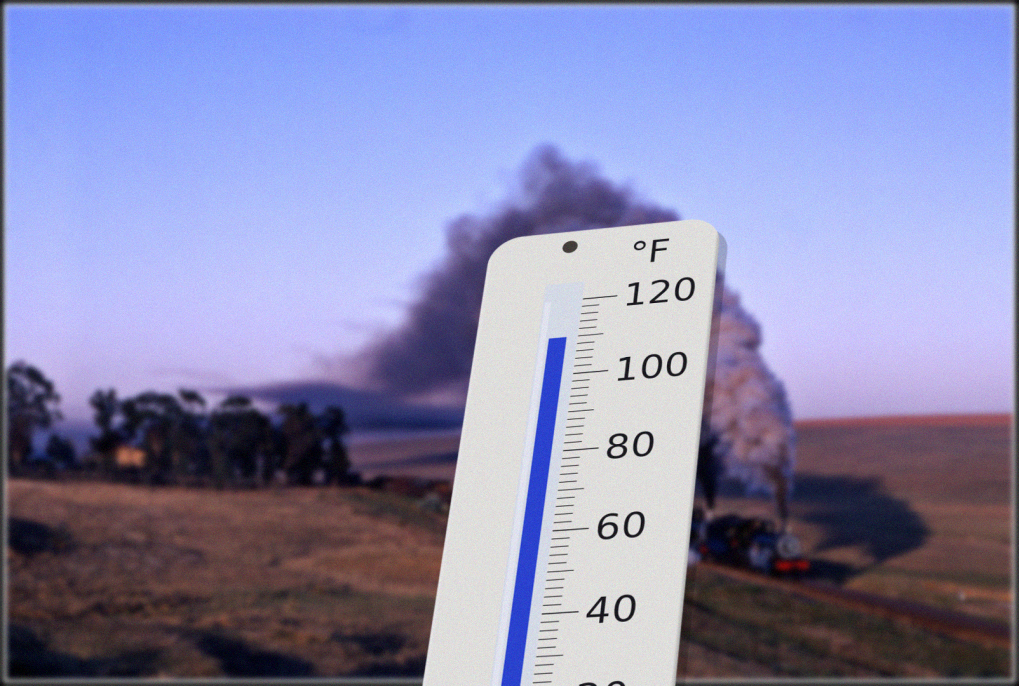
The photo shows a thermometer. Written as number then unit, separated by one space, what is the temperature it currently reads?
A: 110 °F
